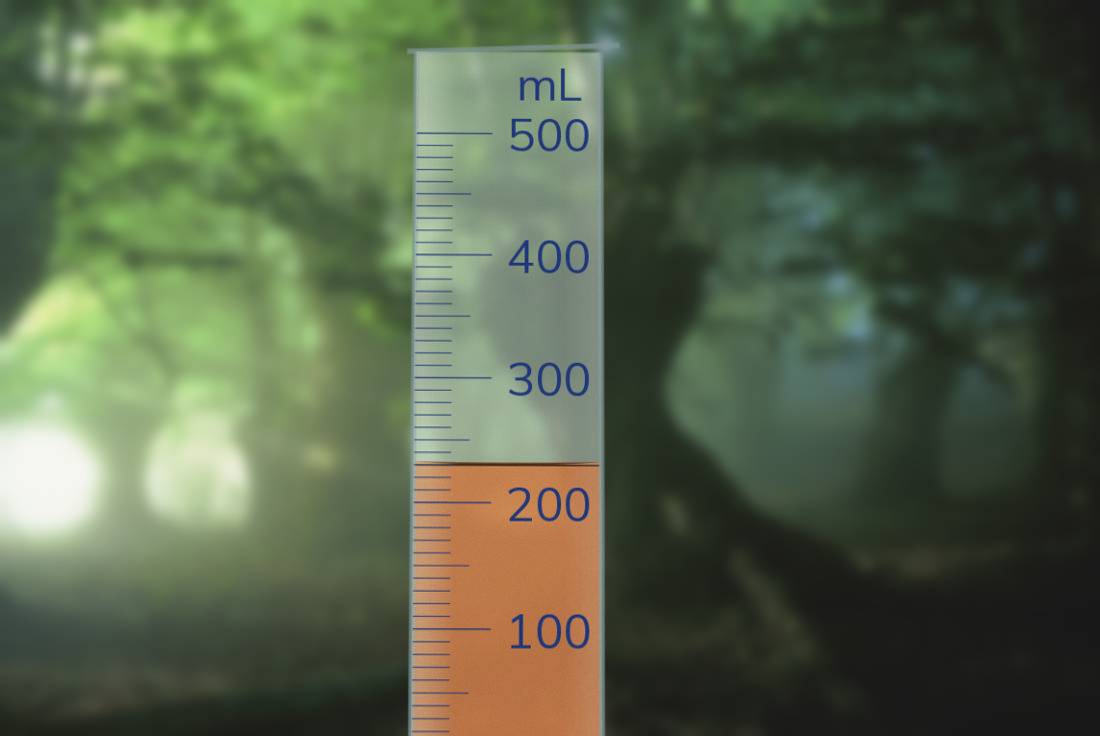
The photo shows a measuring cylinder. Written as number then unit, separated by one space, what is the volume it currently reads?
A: 230 mL
